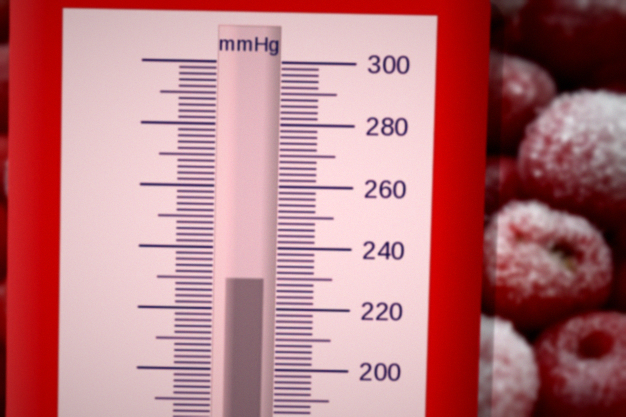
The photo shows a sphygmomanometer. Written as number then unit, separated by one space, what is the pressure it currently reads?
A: 230 mmHg
